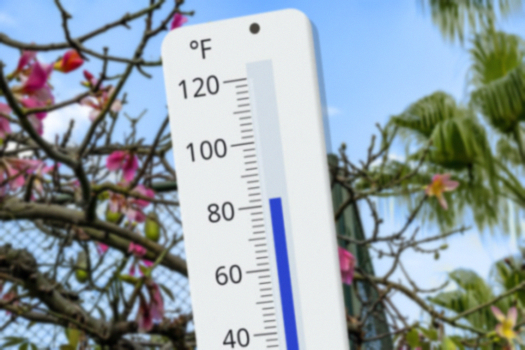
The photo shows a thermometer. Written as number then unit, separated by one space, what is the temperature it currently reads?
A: 82 °F
